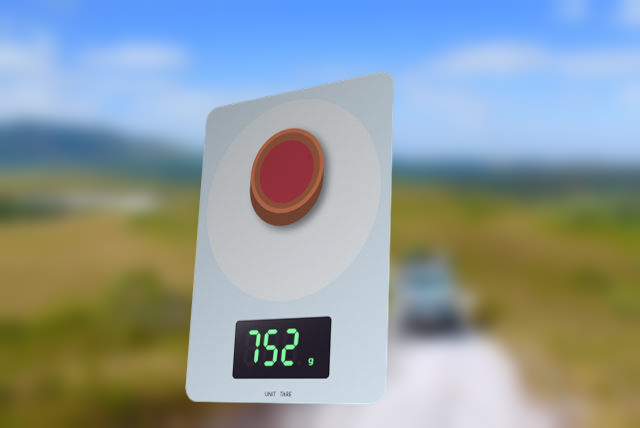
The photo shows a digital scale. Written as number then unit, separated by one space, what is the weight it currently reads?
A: 752 g
